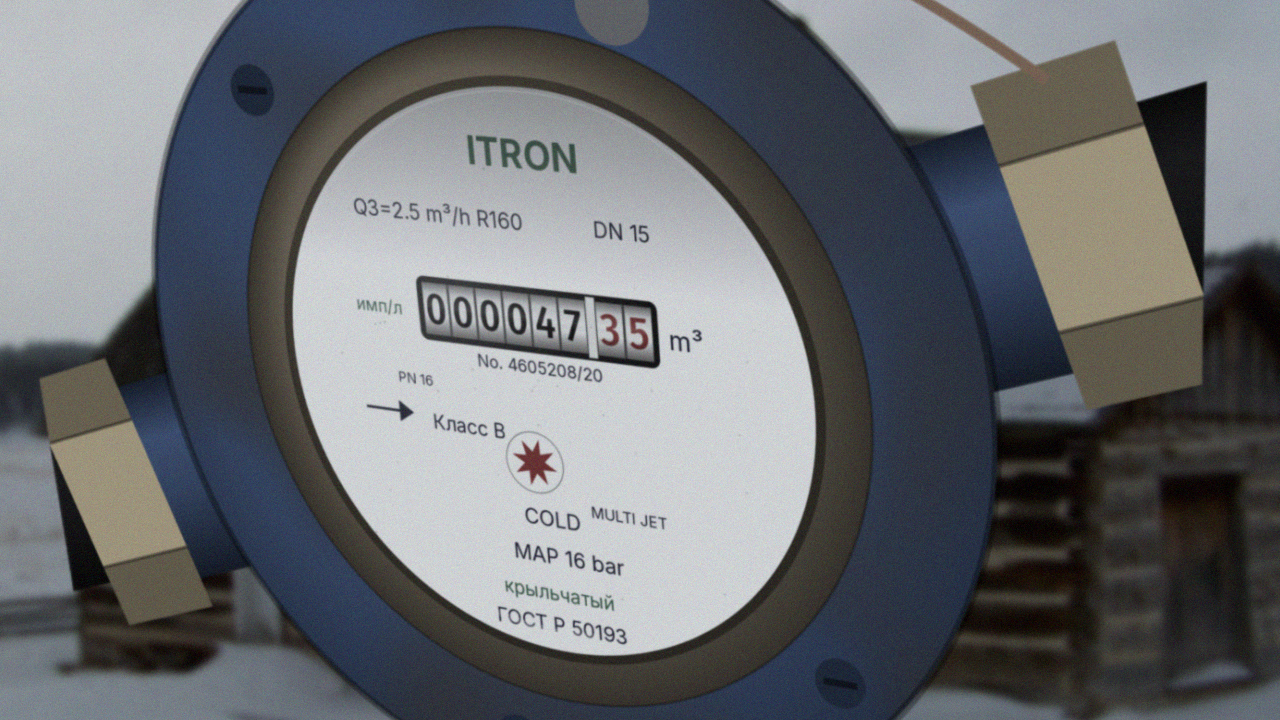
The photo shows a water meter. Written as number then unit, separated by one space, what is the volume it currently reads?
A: 47.35 m³
